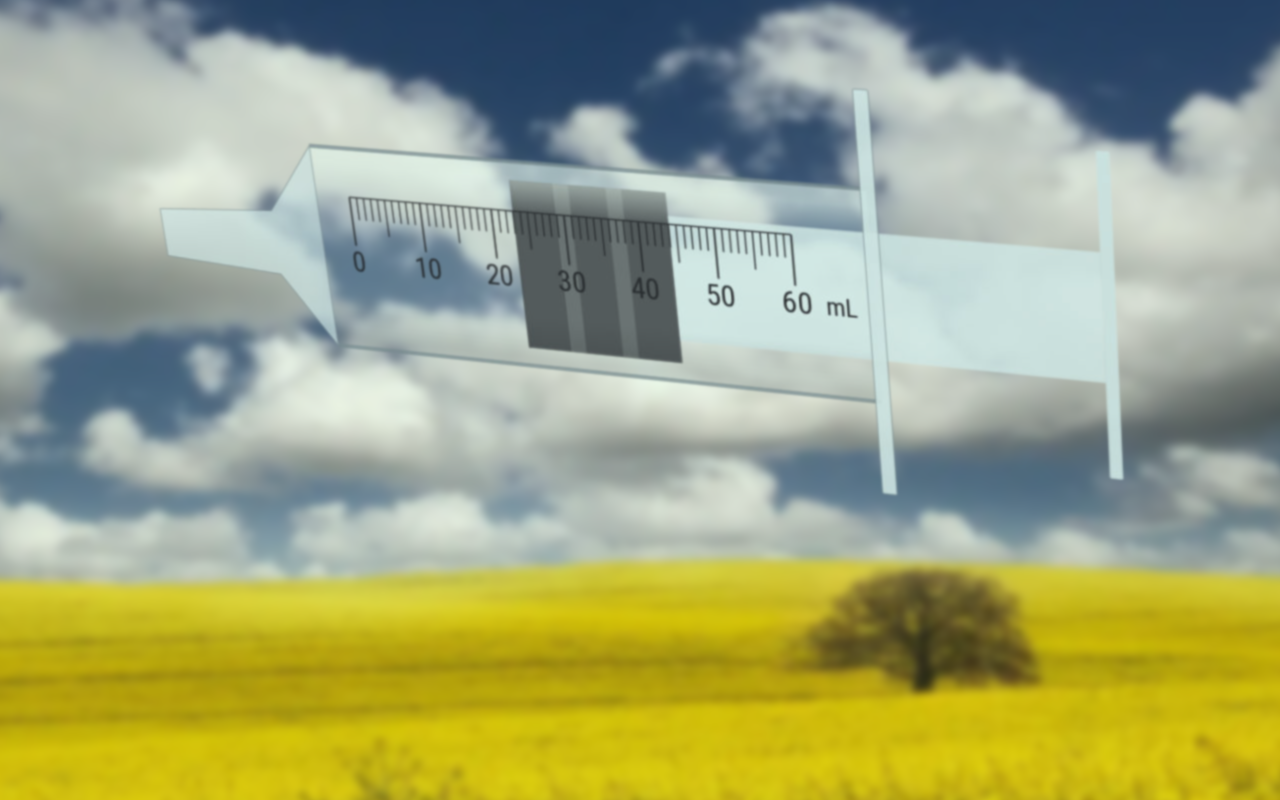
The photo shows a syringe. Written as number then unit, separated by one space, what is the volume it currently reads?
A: 23 mL
